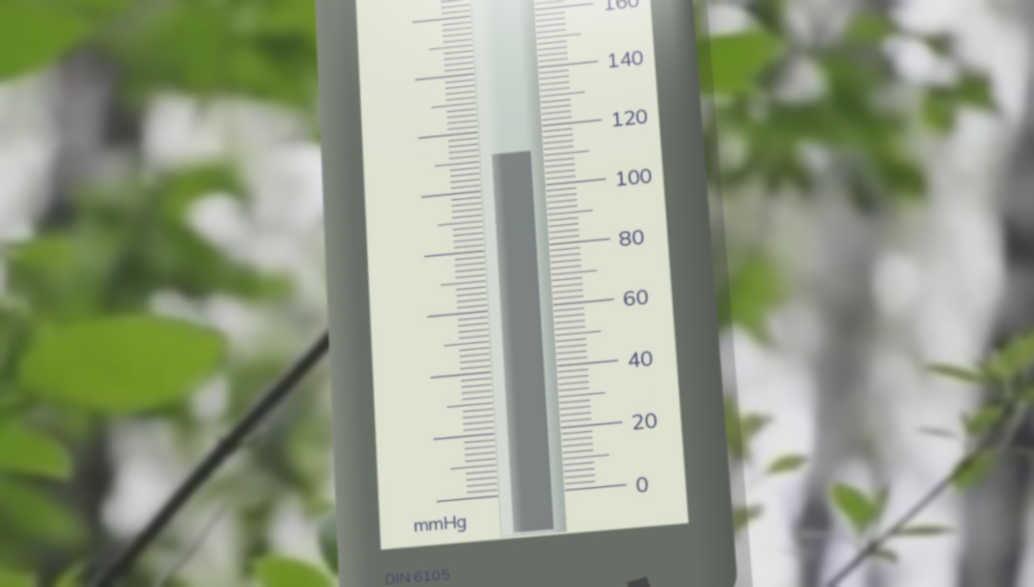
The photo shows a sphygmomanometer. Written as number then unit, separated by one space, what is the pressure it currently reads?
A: 112 mmHg
